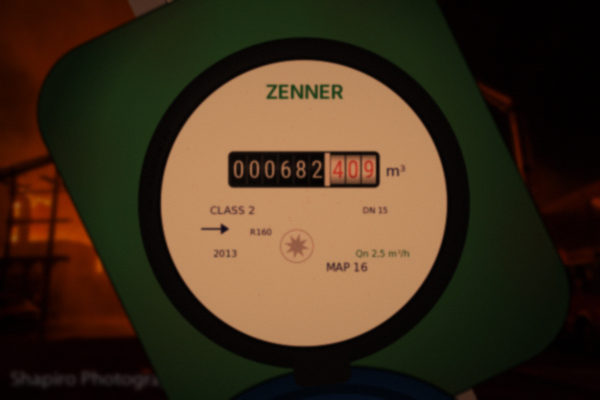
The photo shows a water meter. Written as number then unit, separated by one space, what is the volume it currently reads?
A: 682.409 m³
